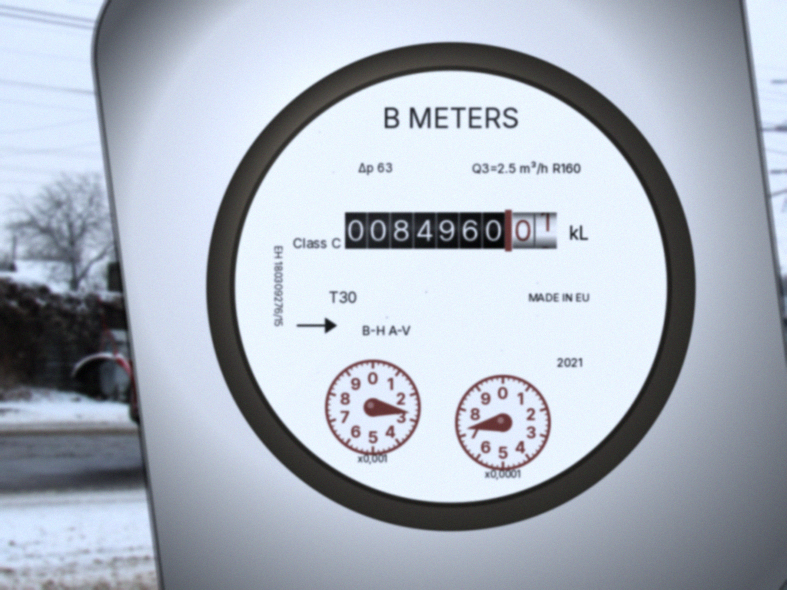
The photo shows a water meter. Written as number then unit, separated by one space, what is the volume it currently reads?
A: 84960.0127 kL
